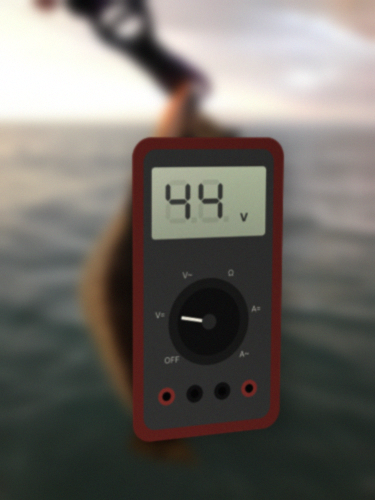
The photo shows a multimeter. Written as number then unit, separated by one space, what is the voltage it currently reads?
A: 44 V
